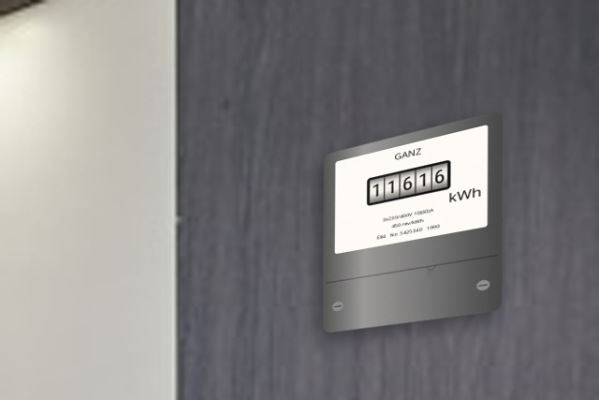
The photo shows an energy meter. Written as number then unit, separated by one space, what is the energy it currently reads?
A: 11616 kWh
